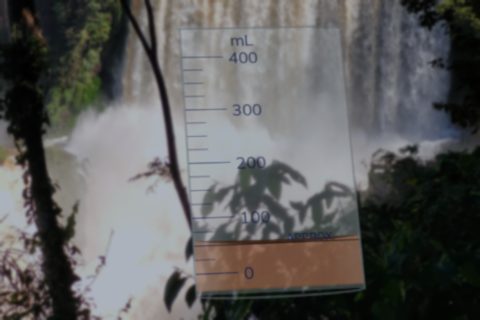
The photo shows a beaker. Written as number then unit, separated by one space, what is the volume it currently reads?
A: 50 mL
